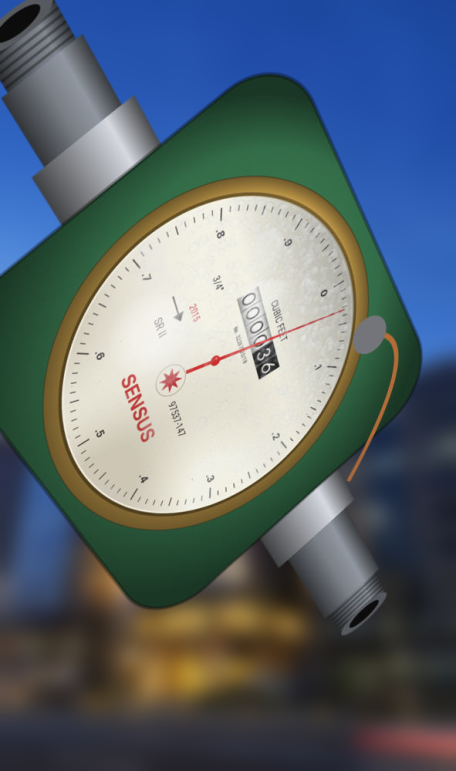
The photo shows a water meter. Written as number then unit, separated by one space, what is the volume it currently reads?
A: 36.03 ft³
